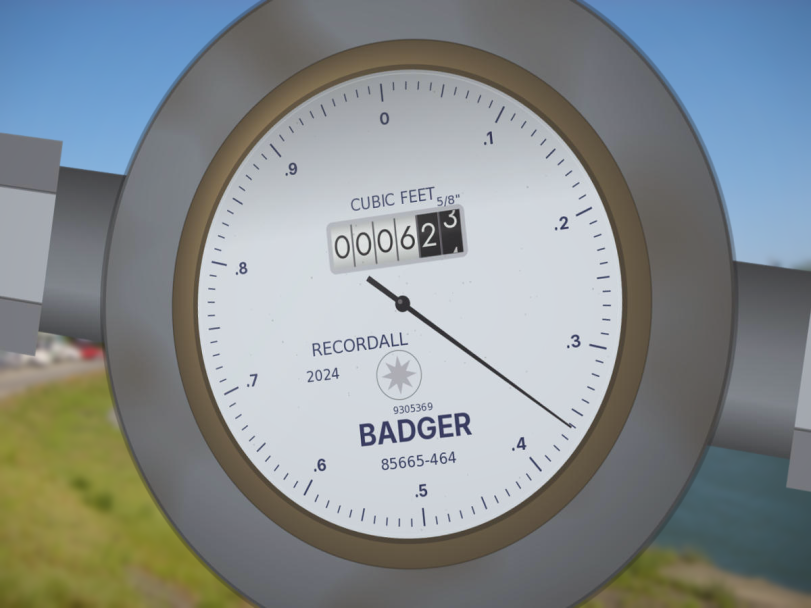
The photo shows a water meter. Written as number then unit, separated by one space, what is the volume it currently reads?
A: 623.36 ft³
